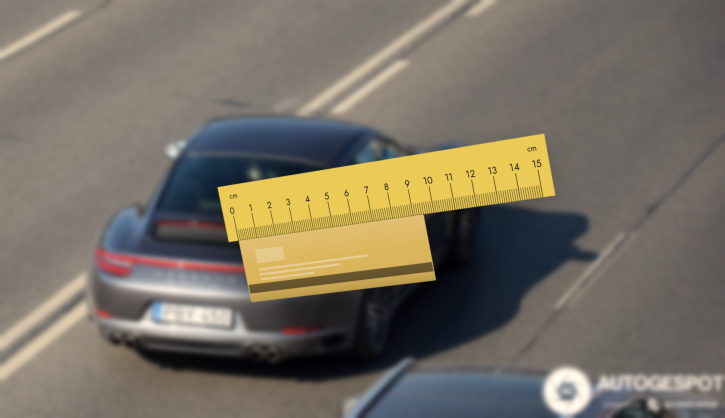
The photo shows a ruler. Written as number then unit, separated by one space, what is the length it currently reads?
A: 9.5 cm
